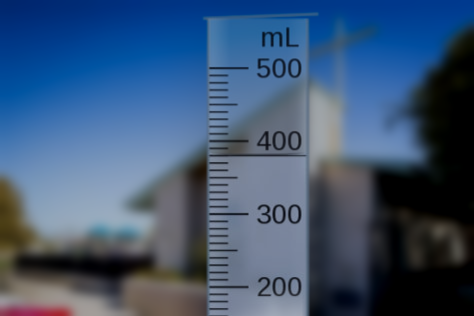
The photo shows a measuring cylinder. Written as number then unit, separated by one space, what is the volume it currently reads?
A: 380 mL
